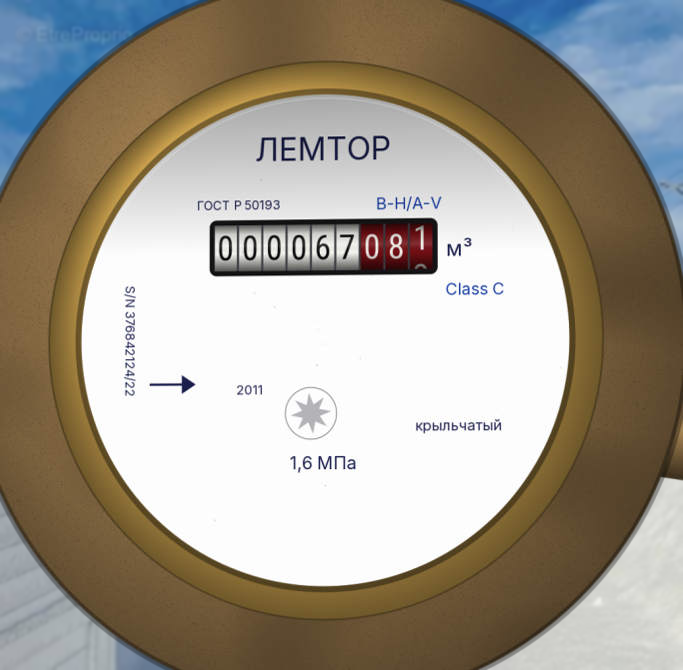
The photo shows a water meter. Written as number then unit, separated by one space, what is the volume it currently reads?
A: 67.081 m³
